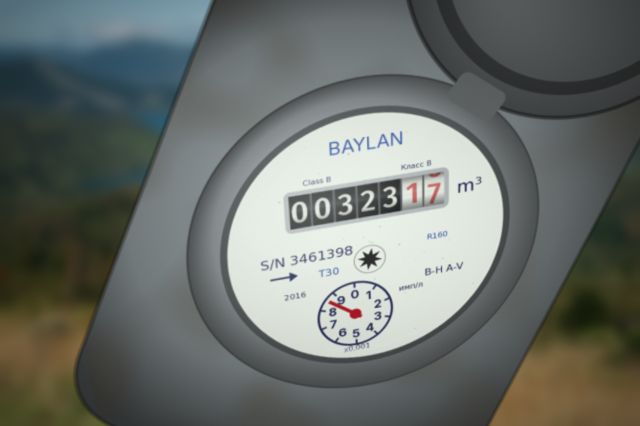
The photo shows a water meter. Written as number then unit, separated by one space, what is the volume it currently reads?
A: 323.168 m³
